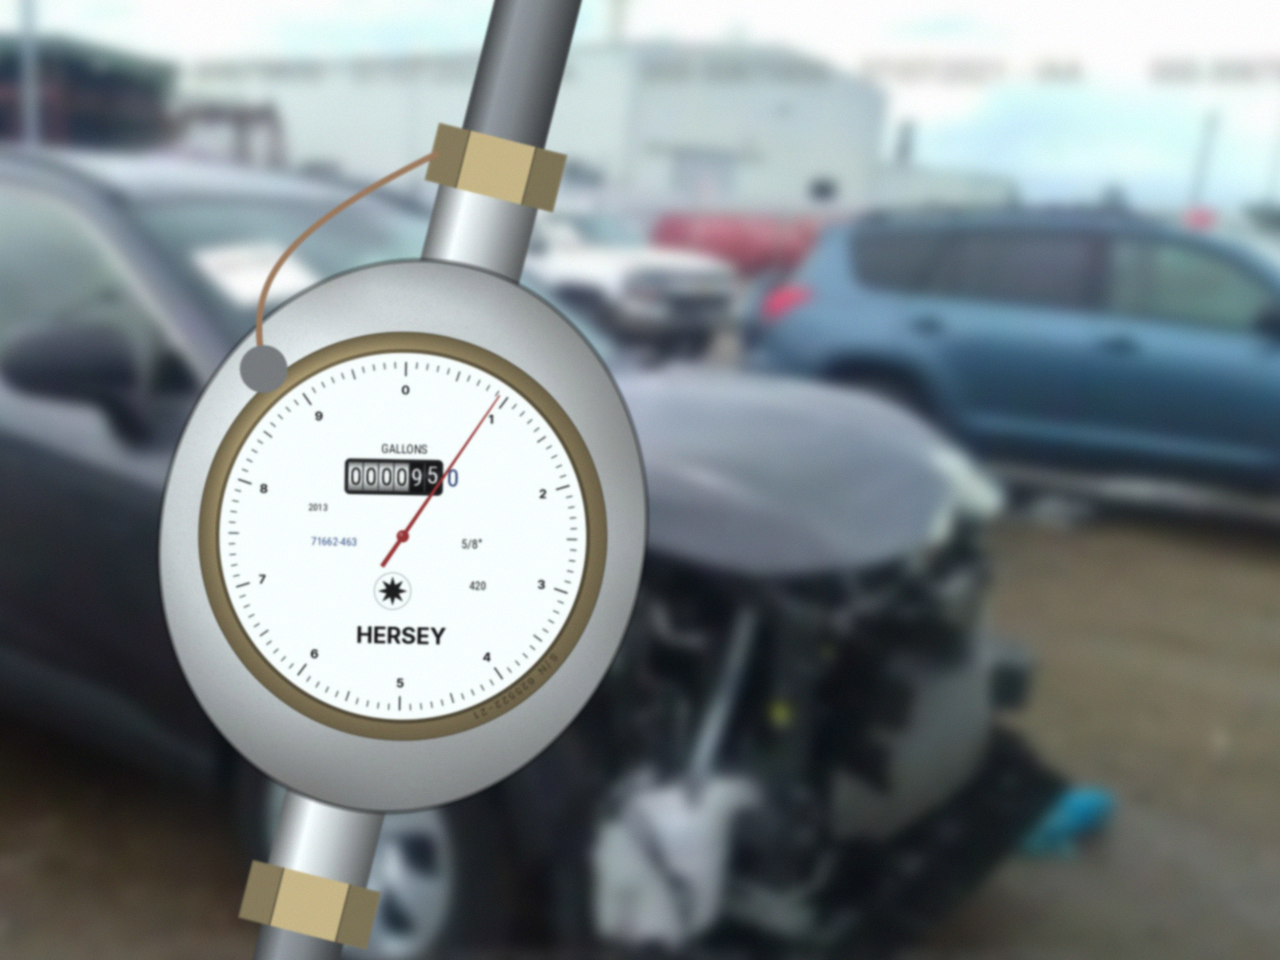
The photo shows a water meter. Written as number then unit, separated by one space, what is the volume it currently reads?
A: 950.9 gal
